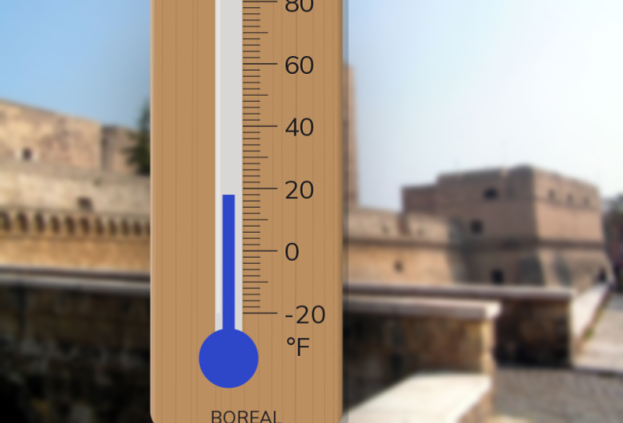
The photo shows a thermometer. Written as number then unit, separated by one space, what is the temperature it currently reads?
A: 18 °F
